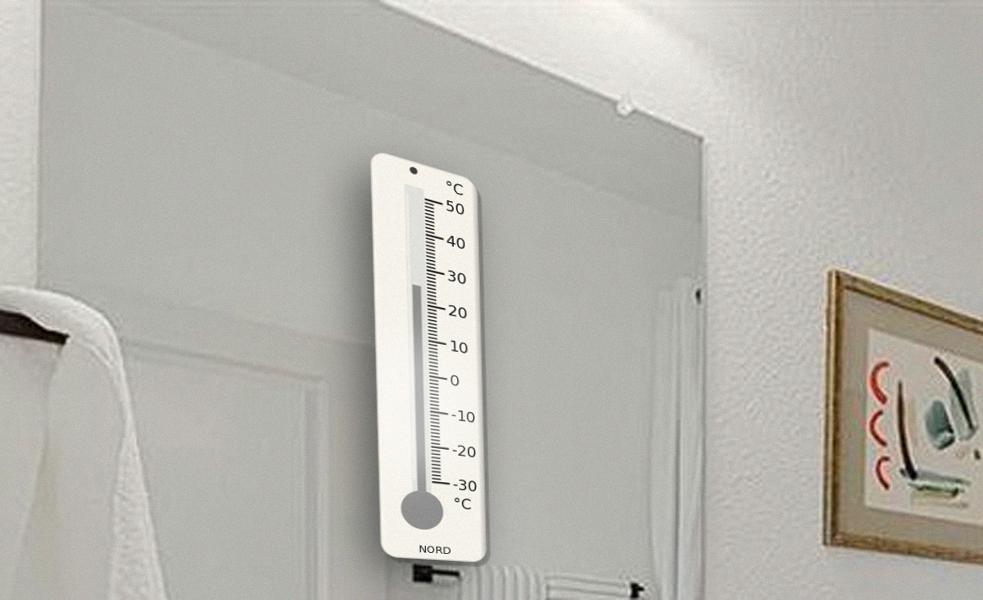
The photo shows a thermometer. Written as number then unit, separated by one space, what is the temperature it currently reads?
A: 25 °C
